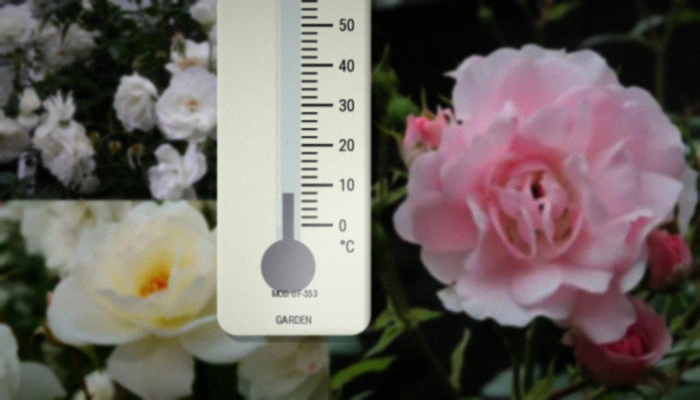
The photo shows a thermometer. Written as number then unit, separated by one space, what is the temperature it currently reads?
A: 8 °C
